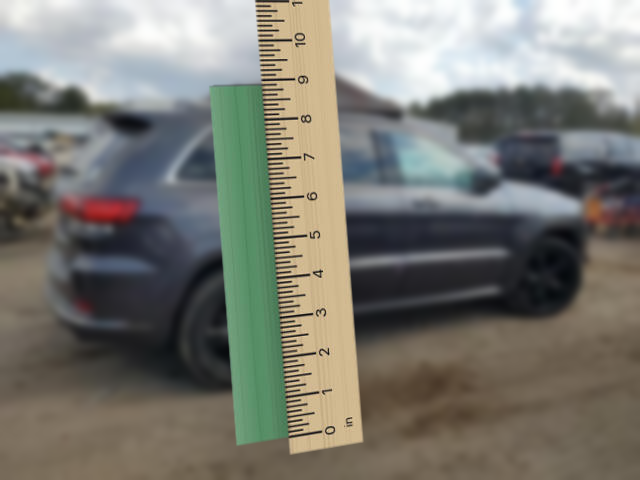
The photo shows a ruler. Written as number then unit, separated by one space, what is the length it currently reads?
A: 8.875 in
